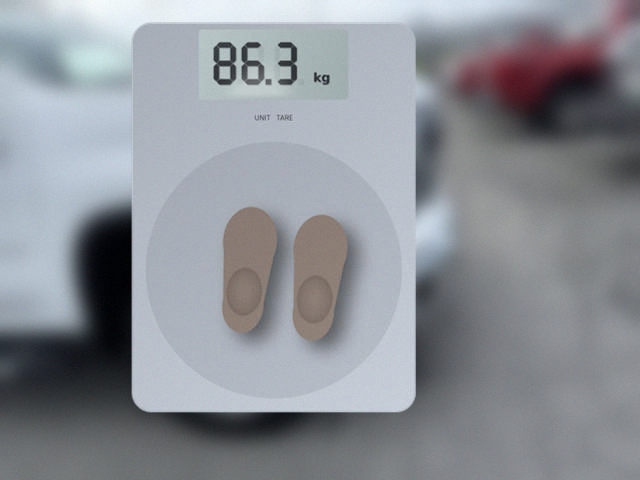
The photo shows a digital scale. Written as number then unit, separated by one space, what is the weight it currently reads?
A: 86.3 kg
